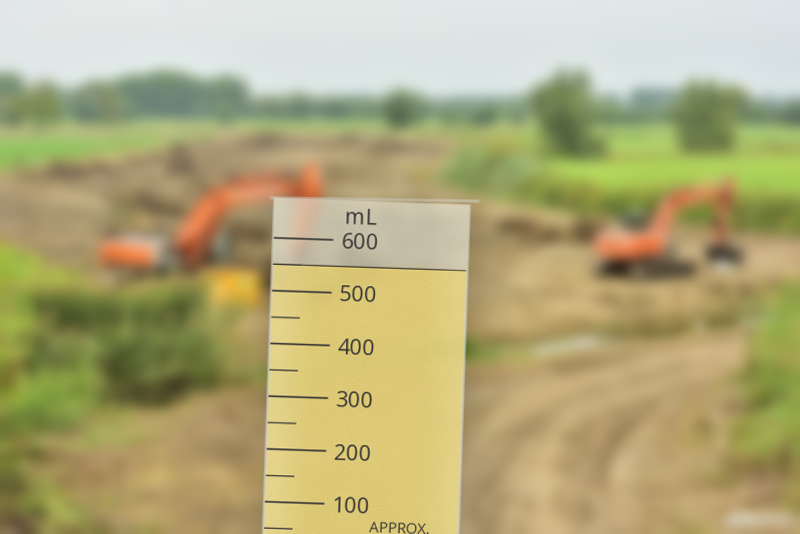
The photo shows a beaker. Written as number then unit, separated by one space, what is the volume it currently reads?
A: 550 mL
